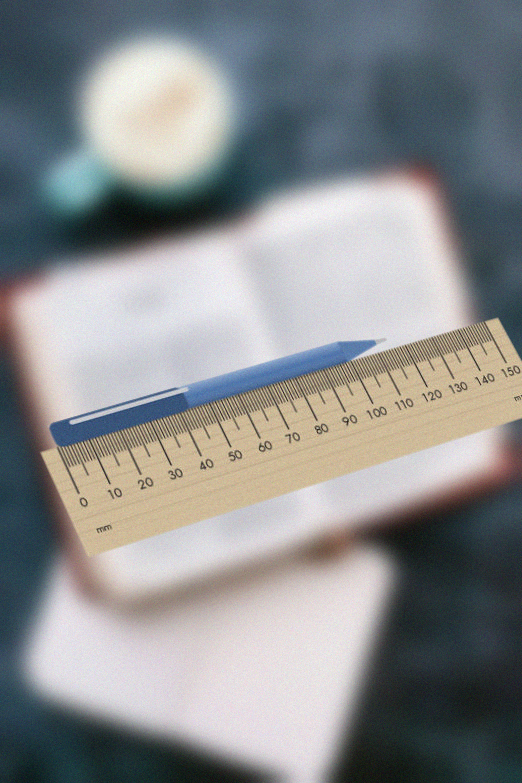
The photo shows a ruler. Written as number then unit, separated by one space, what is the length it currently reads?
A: 115 mm
